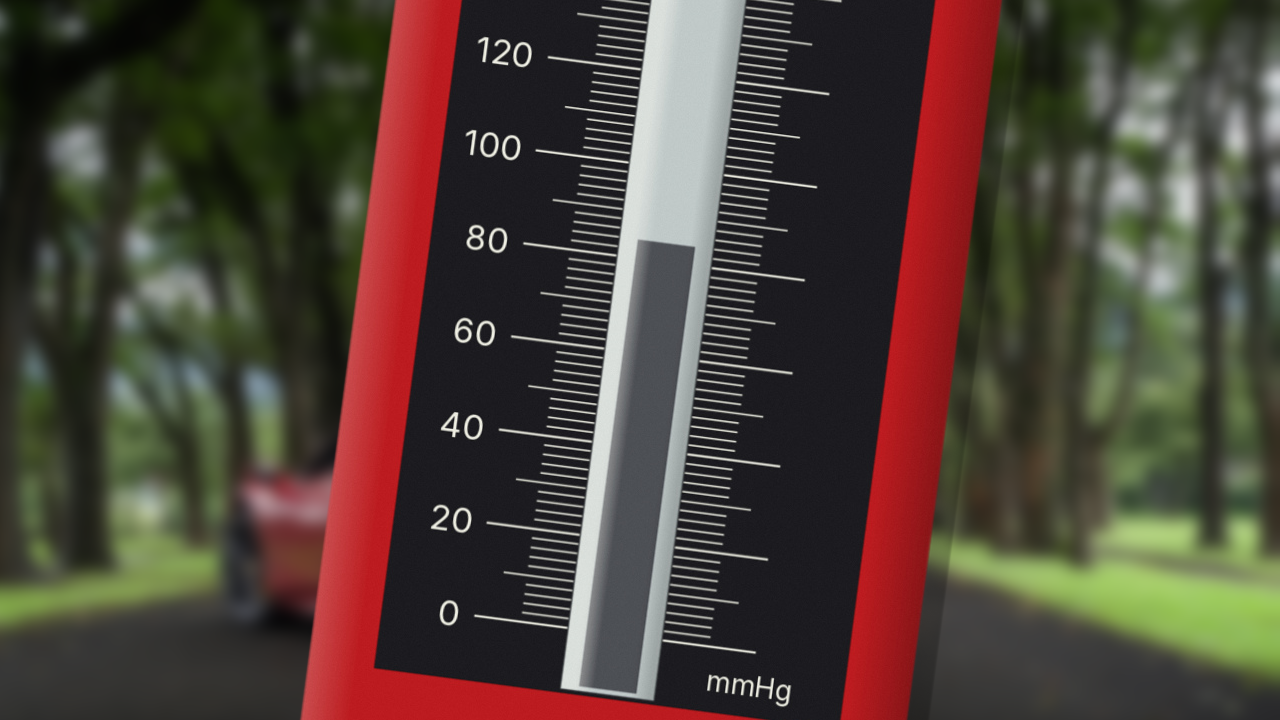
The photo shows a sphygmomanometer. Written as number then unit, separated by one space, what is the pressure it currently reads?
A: 84 mmHg
